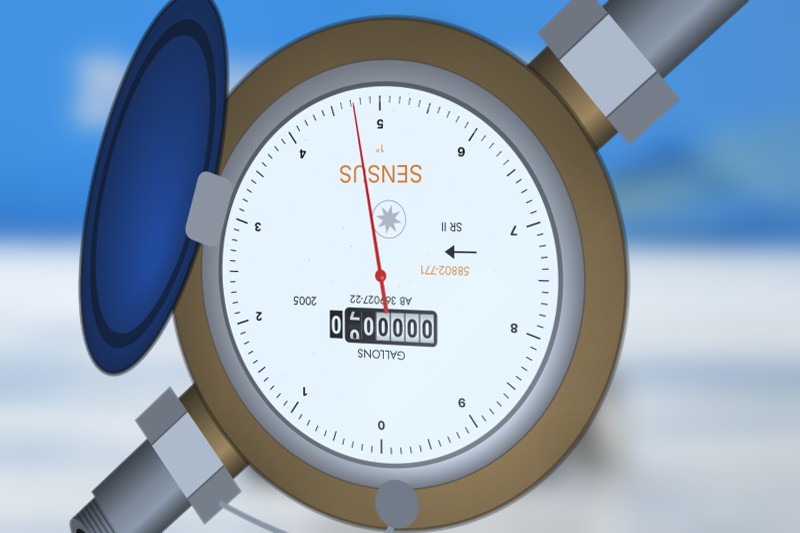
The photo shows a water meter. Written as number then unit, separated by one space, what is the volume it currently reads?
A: 64.7 gal
